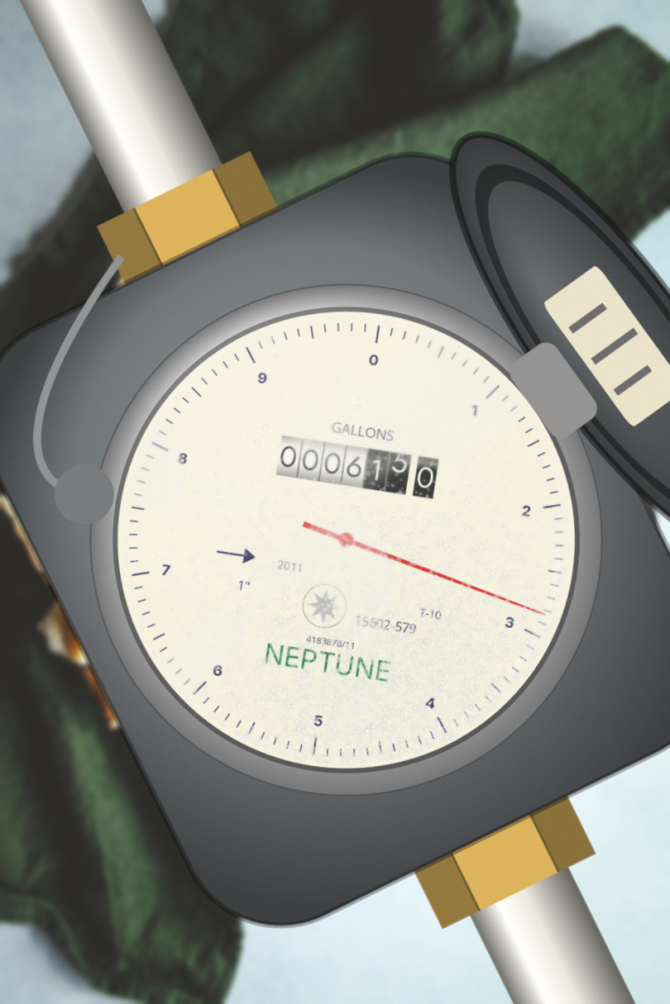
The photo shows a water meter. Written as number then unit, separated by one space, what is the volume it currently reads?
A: 6152.8 gal
